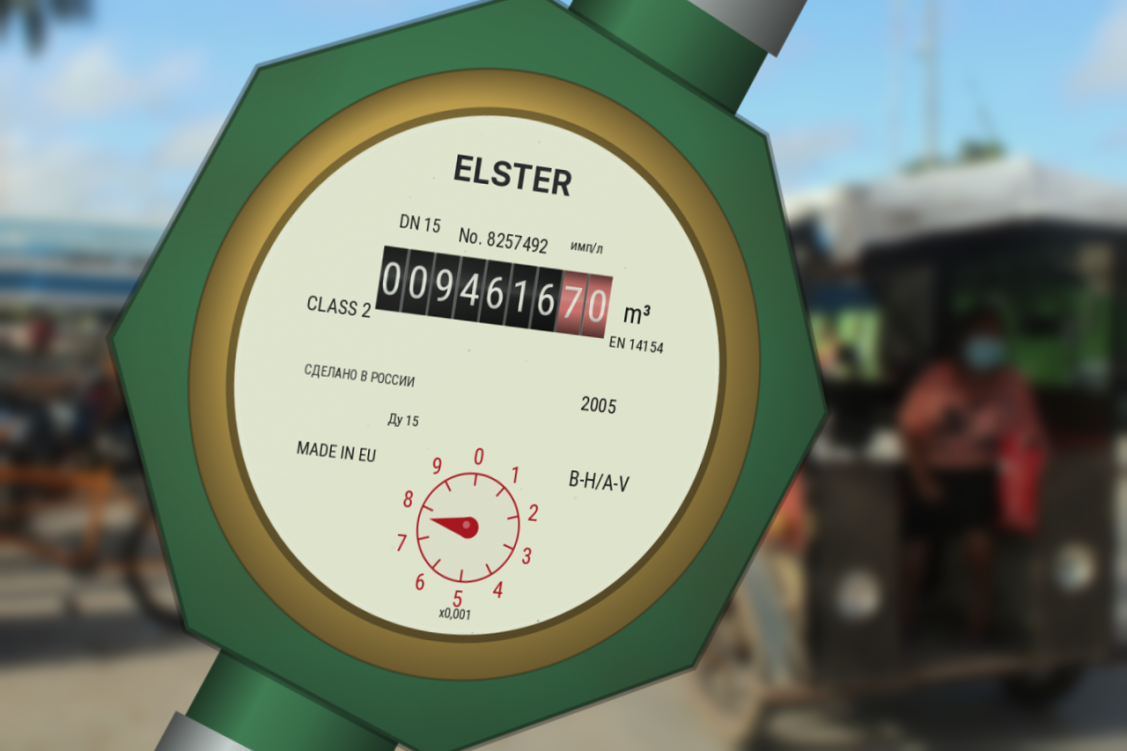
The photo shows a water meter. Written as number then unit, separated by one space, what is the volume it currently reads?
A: 94616.707 m³
